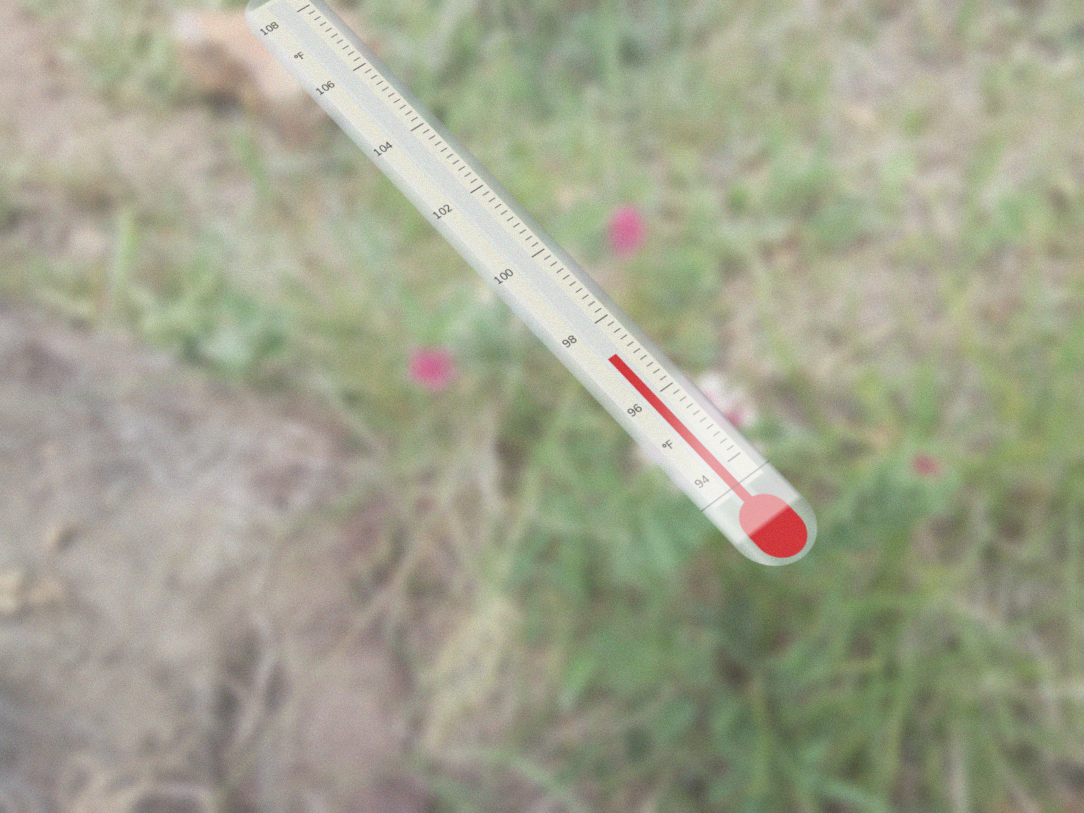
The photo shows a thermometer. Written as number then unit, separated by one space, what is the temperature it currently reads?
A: 97.2 °F
